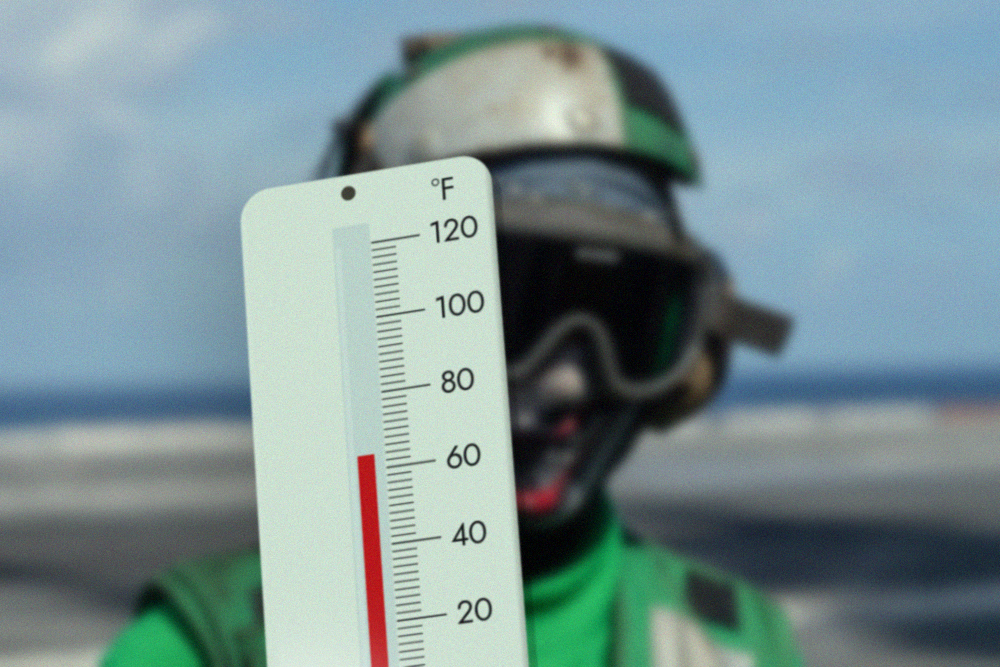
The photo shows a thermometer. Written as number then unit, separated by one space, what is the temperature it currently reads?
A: 64 °F
